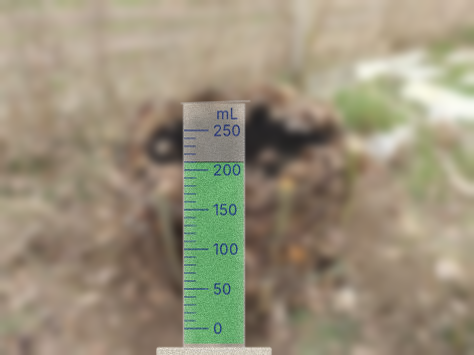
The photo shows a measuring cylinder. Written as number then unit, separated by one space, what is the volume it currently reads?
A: 210 mL
